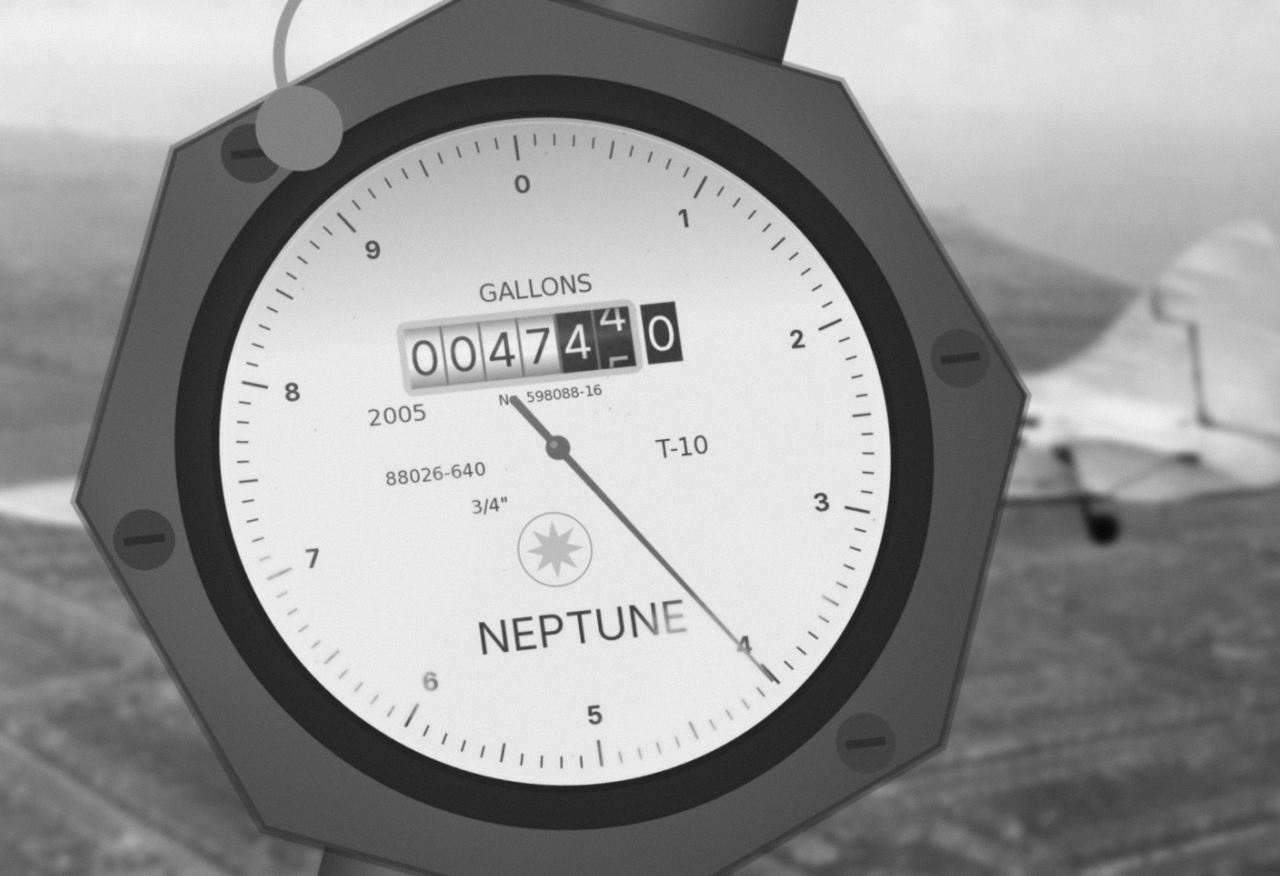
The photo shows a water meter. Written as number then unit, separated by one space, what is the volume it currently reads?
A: 47444.0 gal
